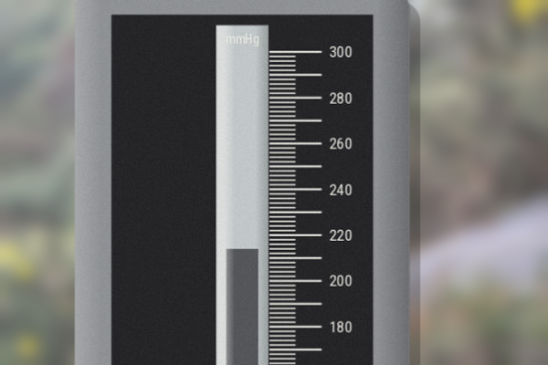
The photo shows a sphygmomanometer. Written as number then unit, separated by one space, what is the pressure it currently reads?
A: 214 mmHg
